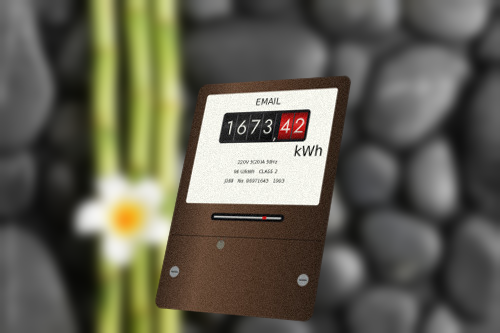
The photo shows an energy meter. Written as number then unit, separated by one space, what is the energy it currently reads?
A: 1673.42 kWh
